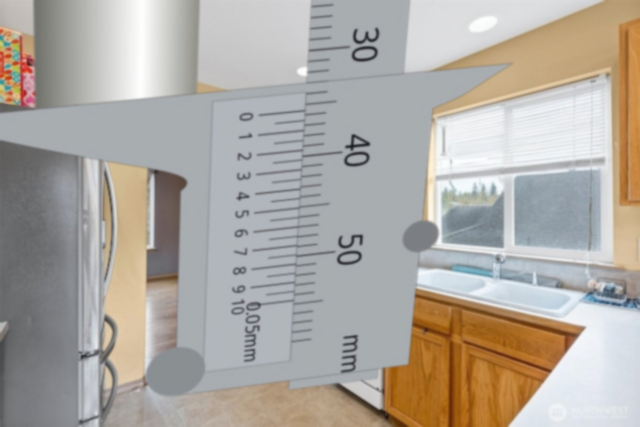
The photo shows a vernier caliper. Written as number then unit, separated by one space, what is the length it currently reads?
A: 35.6 mm
